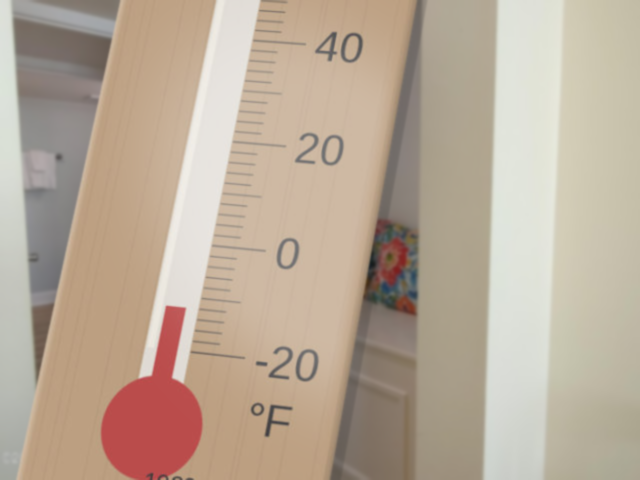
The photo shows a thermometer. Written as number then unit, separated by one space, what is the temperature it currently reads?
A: -12 °F
